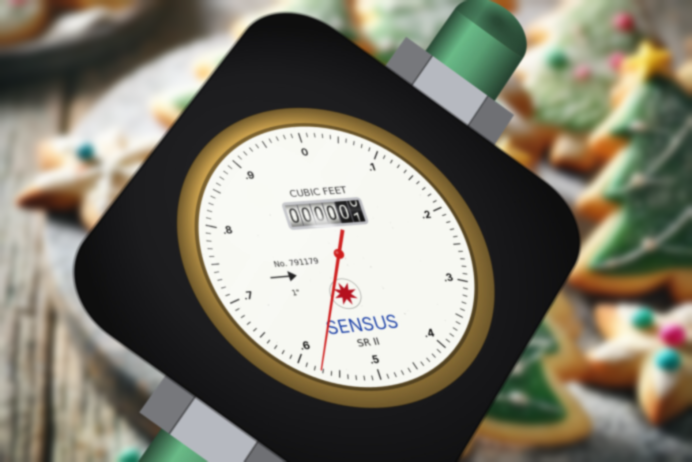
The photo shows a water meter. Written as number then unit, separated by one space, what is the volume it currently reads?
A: 0.57 ft³
